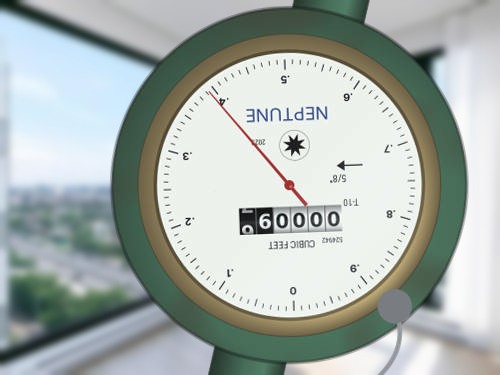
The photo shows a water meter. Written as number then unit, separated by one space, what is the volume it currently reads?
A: 96.39 ft³
